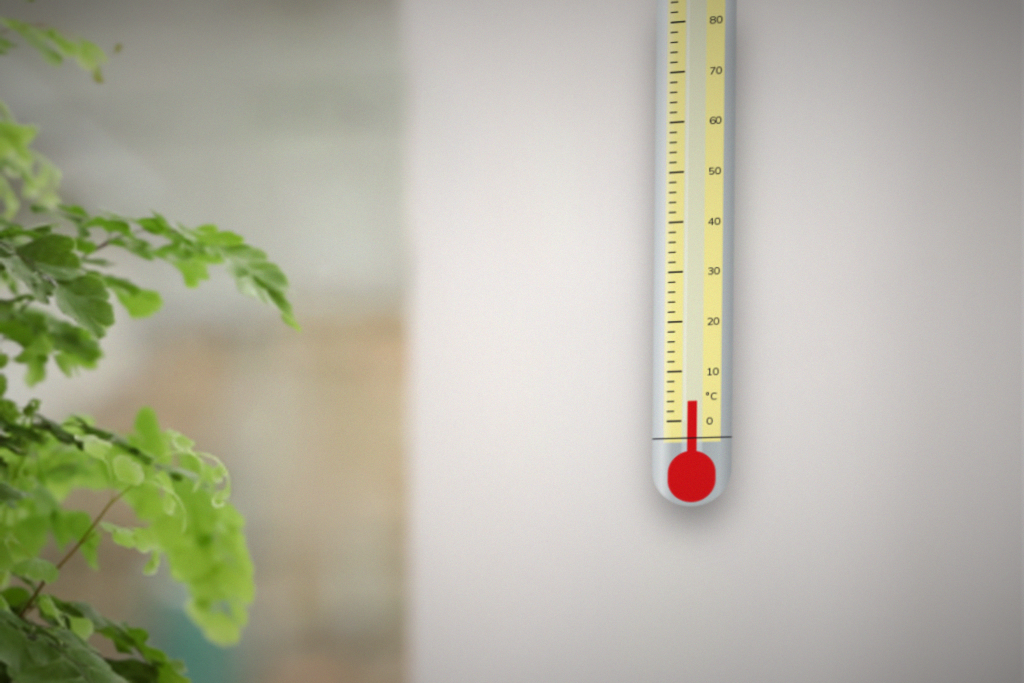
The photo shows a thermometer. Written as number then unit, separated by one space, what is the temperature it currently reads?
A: 4 °C
